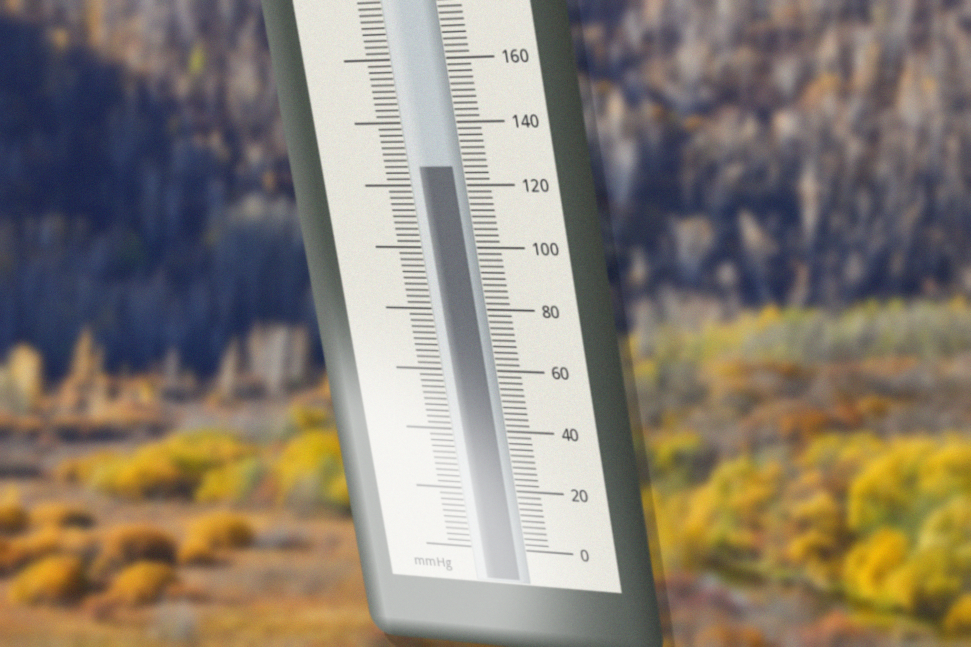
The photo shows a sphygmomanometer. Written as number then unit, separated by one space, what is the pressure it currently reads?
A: 126 mmHg
